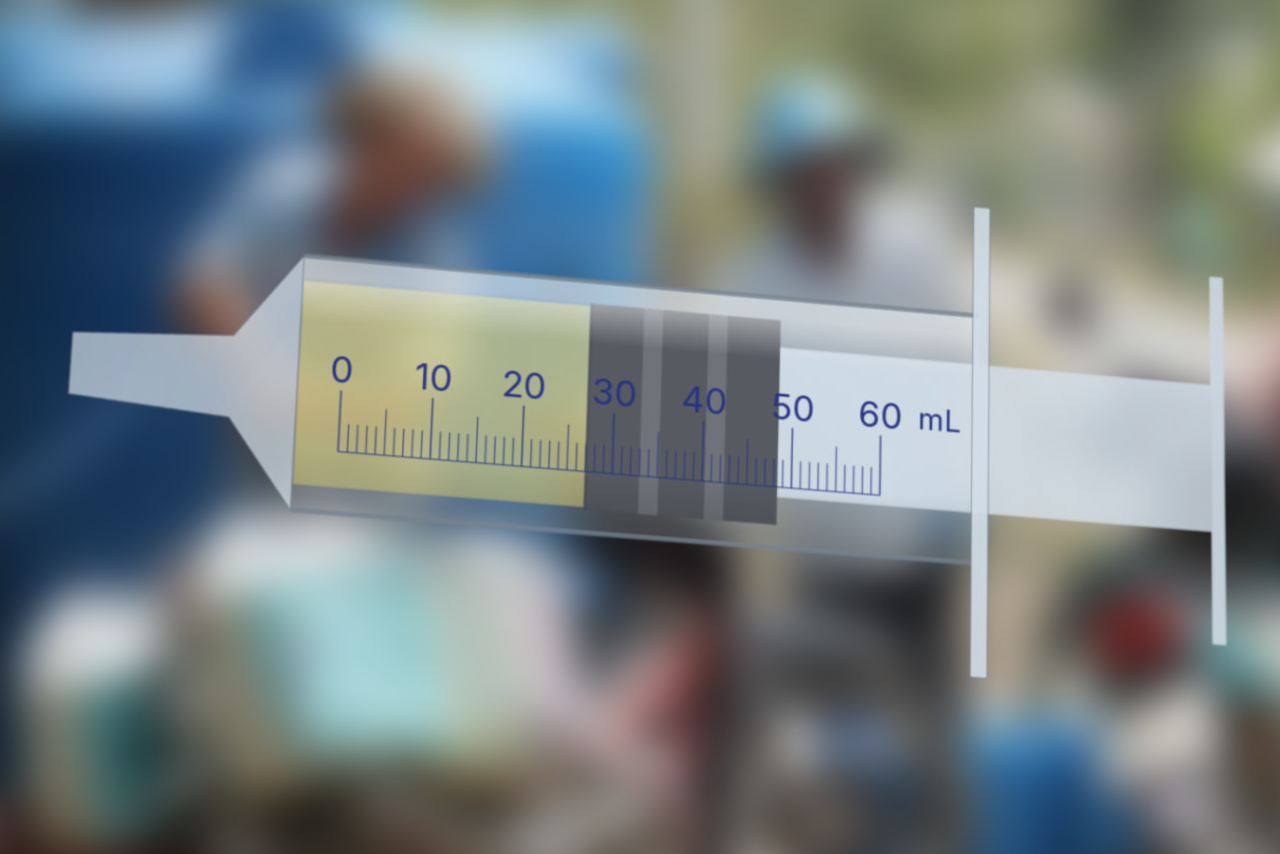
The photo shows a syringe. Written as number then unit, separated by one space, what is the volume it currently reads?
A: 27 mL
